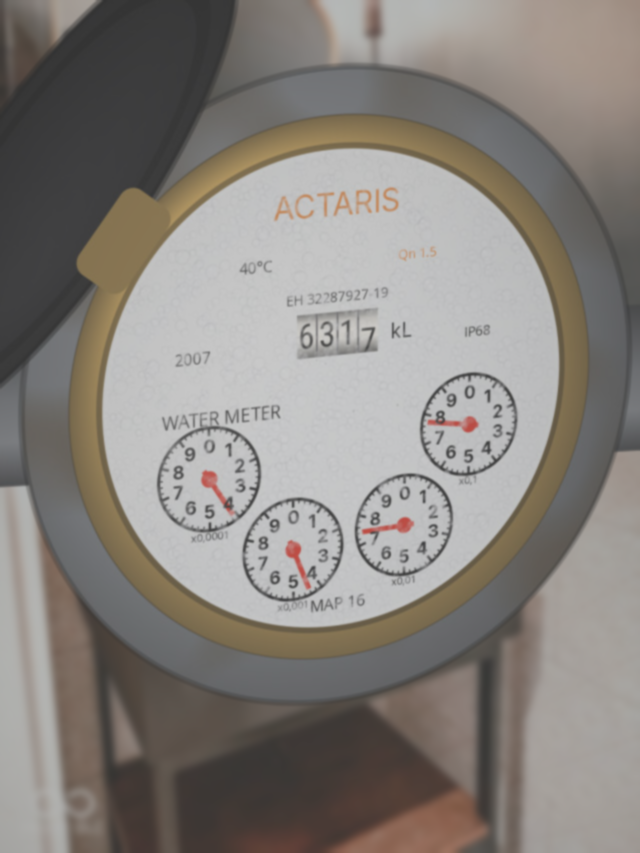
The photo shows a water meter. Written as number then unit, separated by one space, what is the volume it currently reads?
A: 6316.7744 kL
